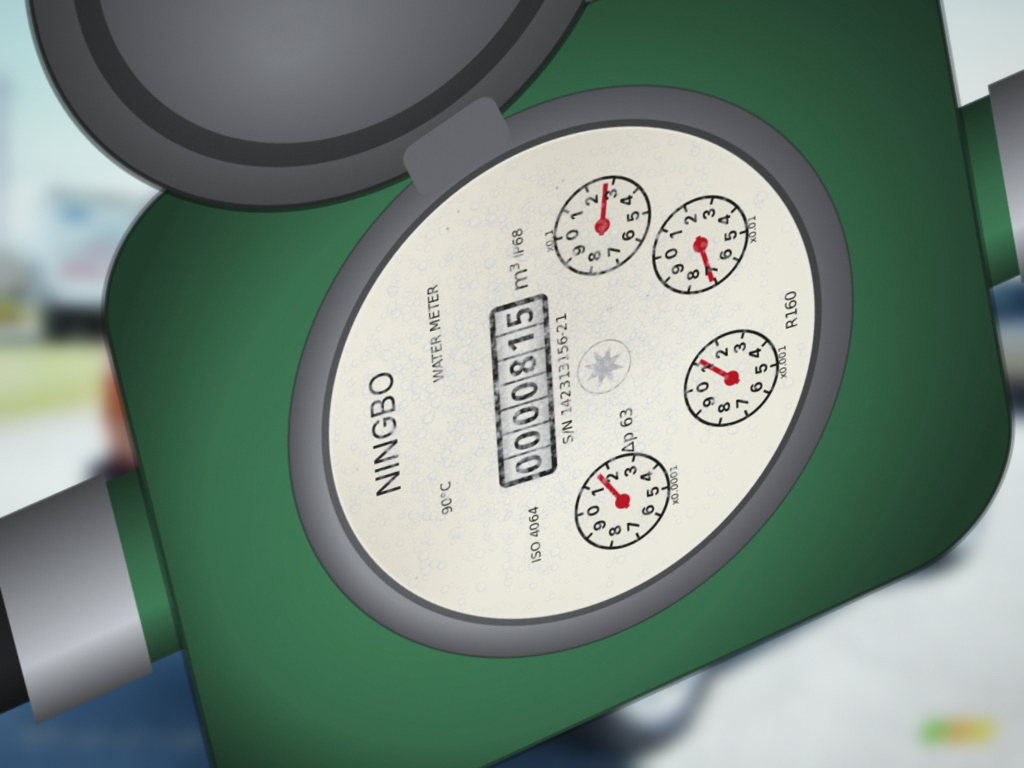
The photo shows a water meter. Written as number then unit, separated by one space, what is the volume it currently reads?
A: 815.2711 m³
